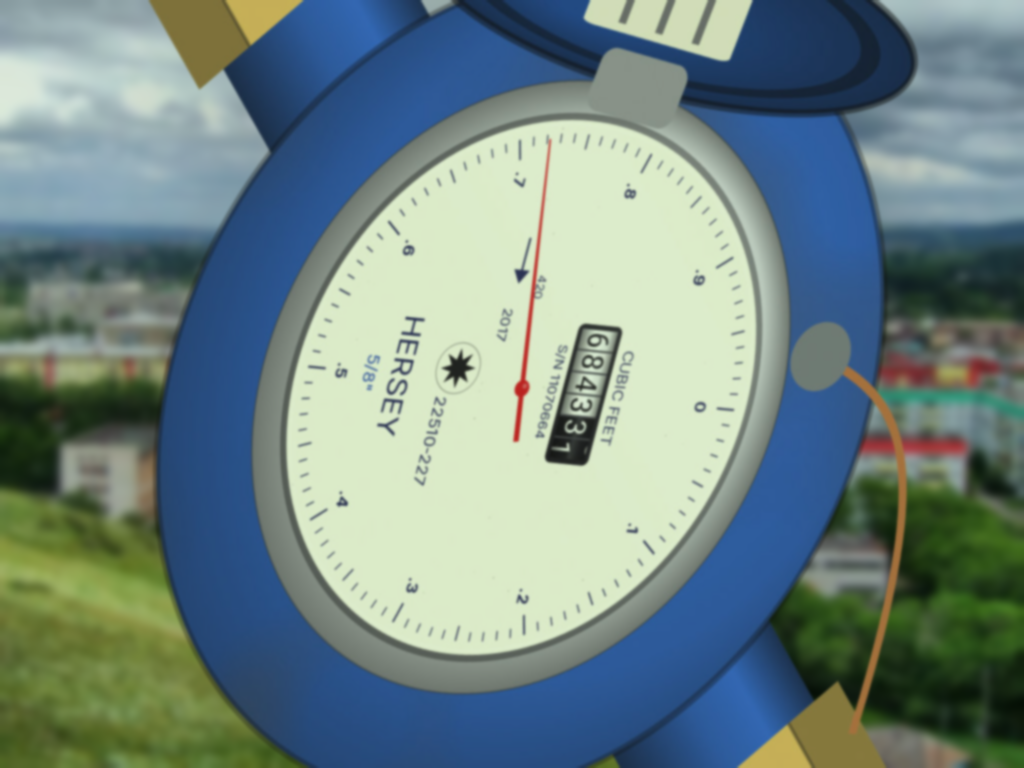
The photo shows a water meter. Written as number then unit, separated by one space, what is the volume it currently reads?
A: 684330.72 ft³
